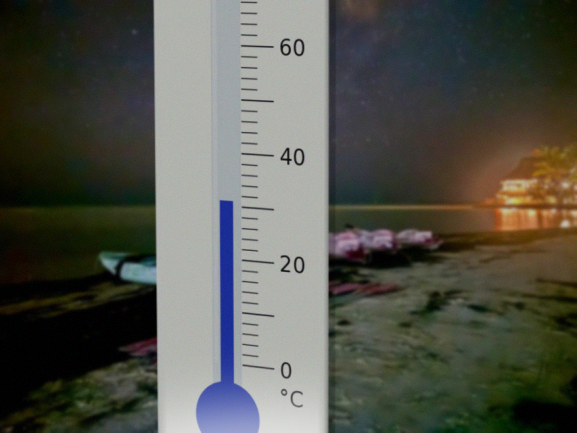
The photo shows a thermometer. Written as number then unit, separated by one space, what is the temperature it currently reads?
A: 31 °C
